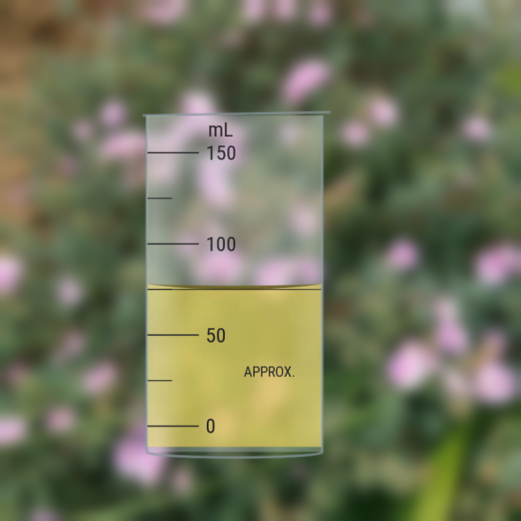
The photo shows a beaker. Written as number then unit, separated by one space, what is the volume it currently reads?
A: 75 mL
